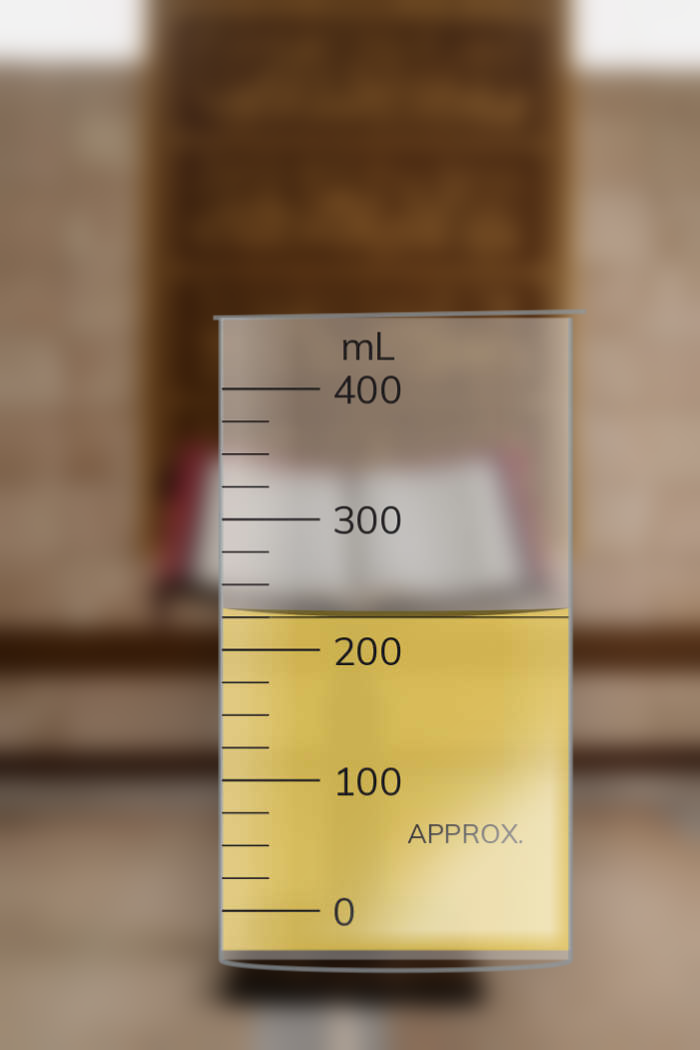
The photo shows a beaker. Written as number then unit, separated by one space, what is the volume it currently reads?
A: 225 mL
